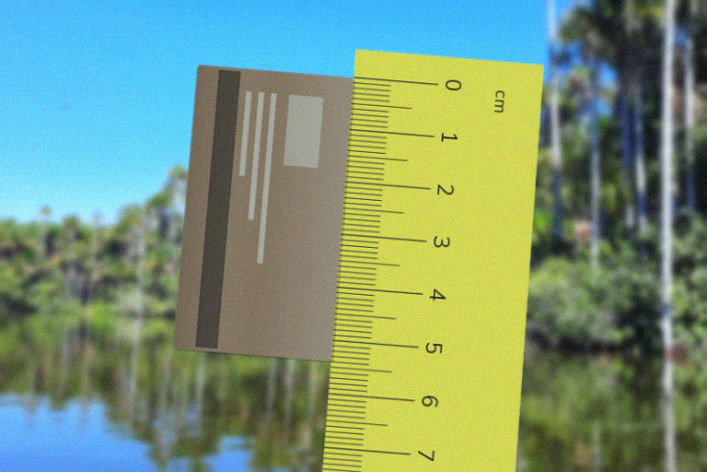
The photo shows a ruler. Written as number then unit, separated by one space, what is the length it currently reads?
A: 5.4 cm
